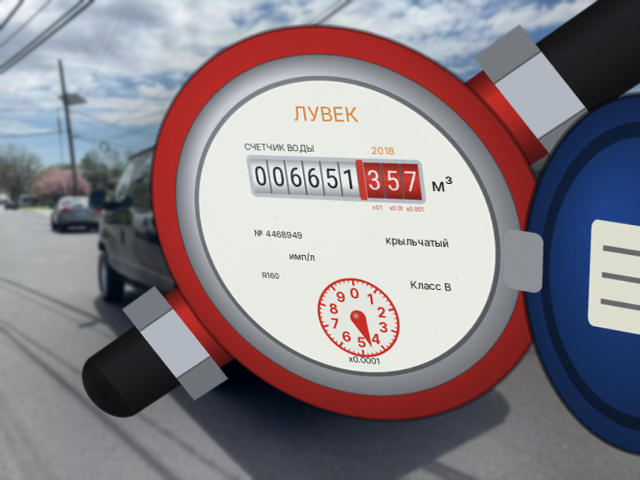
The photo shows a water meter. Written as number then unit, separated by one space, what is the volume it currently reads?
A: 6651.3574 m³
